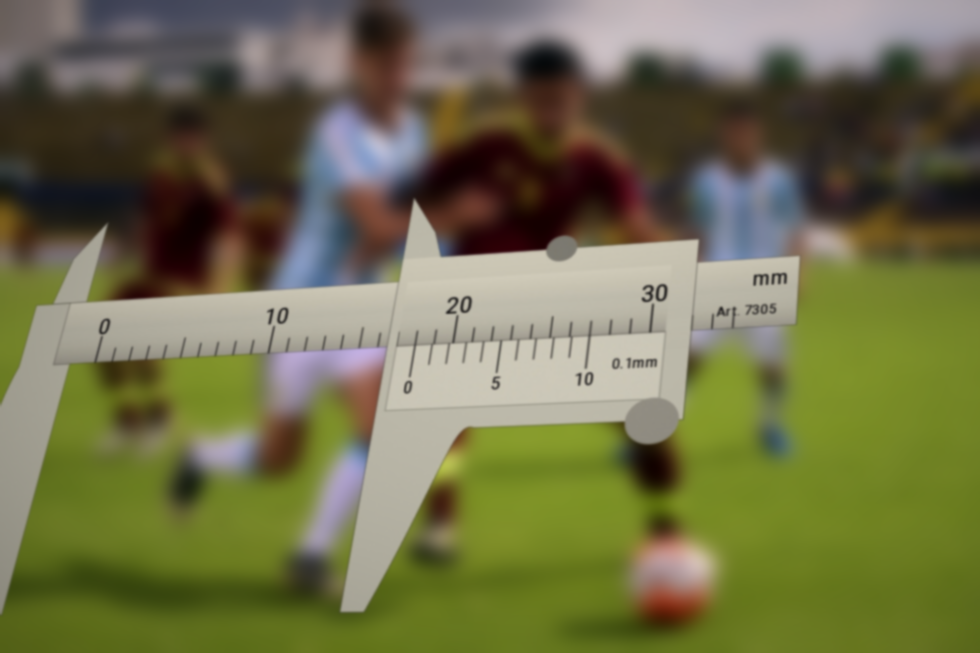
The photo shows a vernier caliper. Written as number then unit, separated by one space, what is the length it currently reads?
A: 18.0 mm
